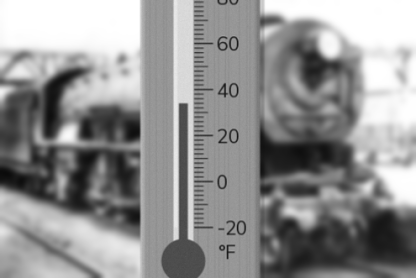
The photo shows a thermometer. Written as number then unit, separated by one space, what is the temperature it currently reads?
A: 34 °F
